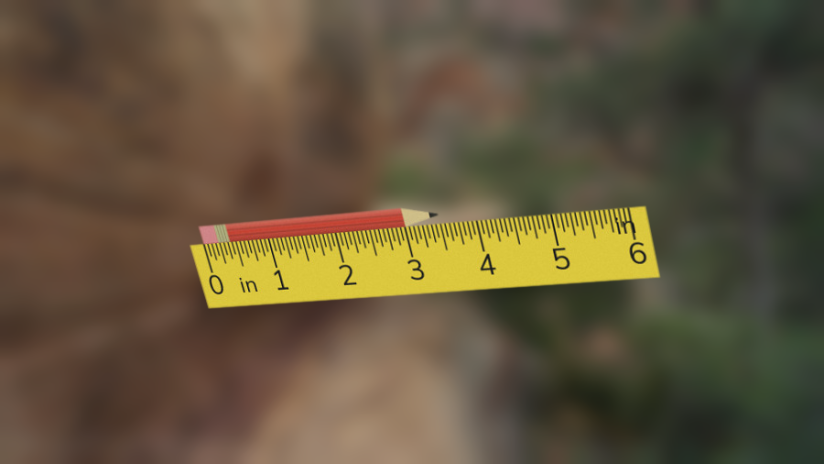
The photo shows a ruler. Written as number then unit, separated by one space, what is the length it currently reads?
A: 3.5 in
